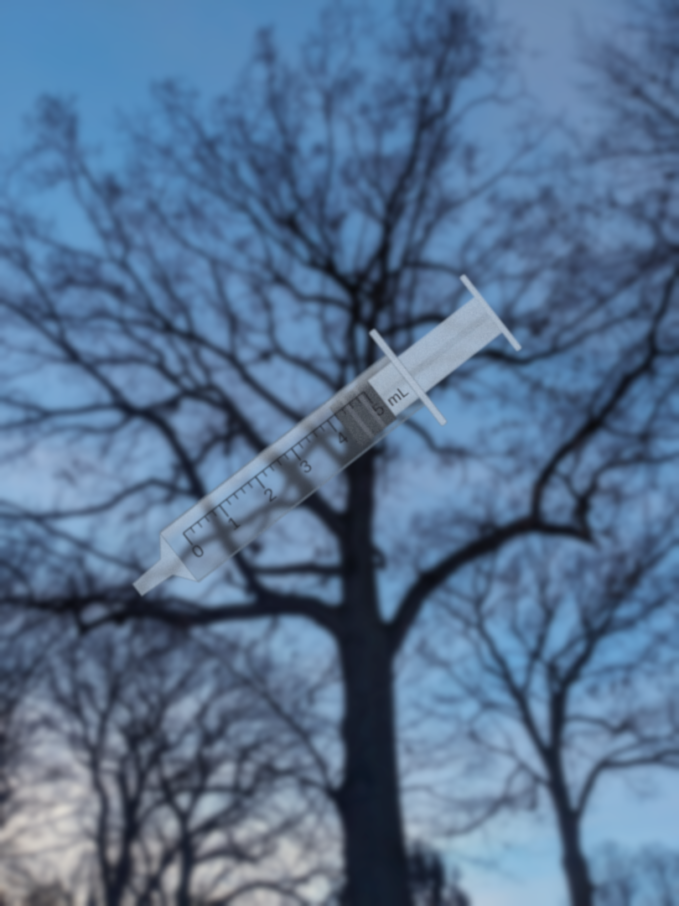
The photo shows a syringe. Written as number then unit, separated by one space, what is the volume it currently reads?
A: 4.2 mL
